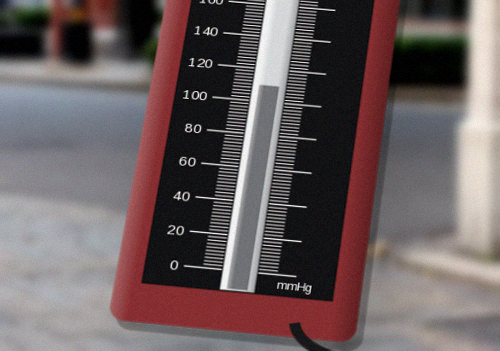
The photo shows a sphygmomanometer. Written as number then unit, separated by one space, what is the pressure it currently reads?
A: 110 mmHg
